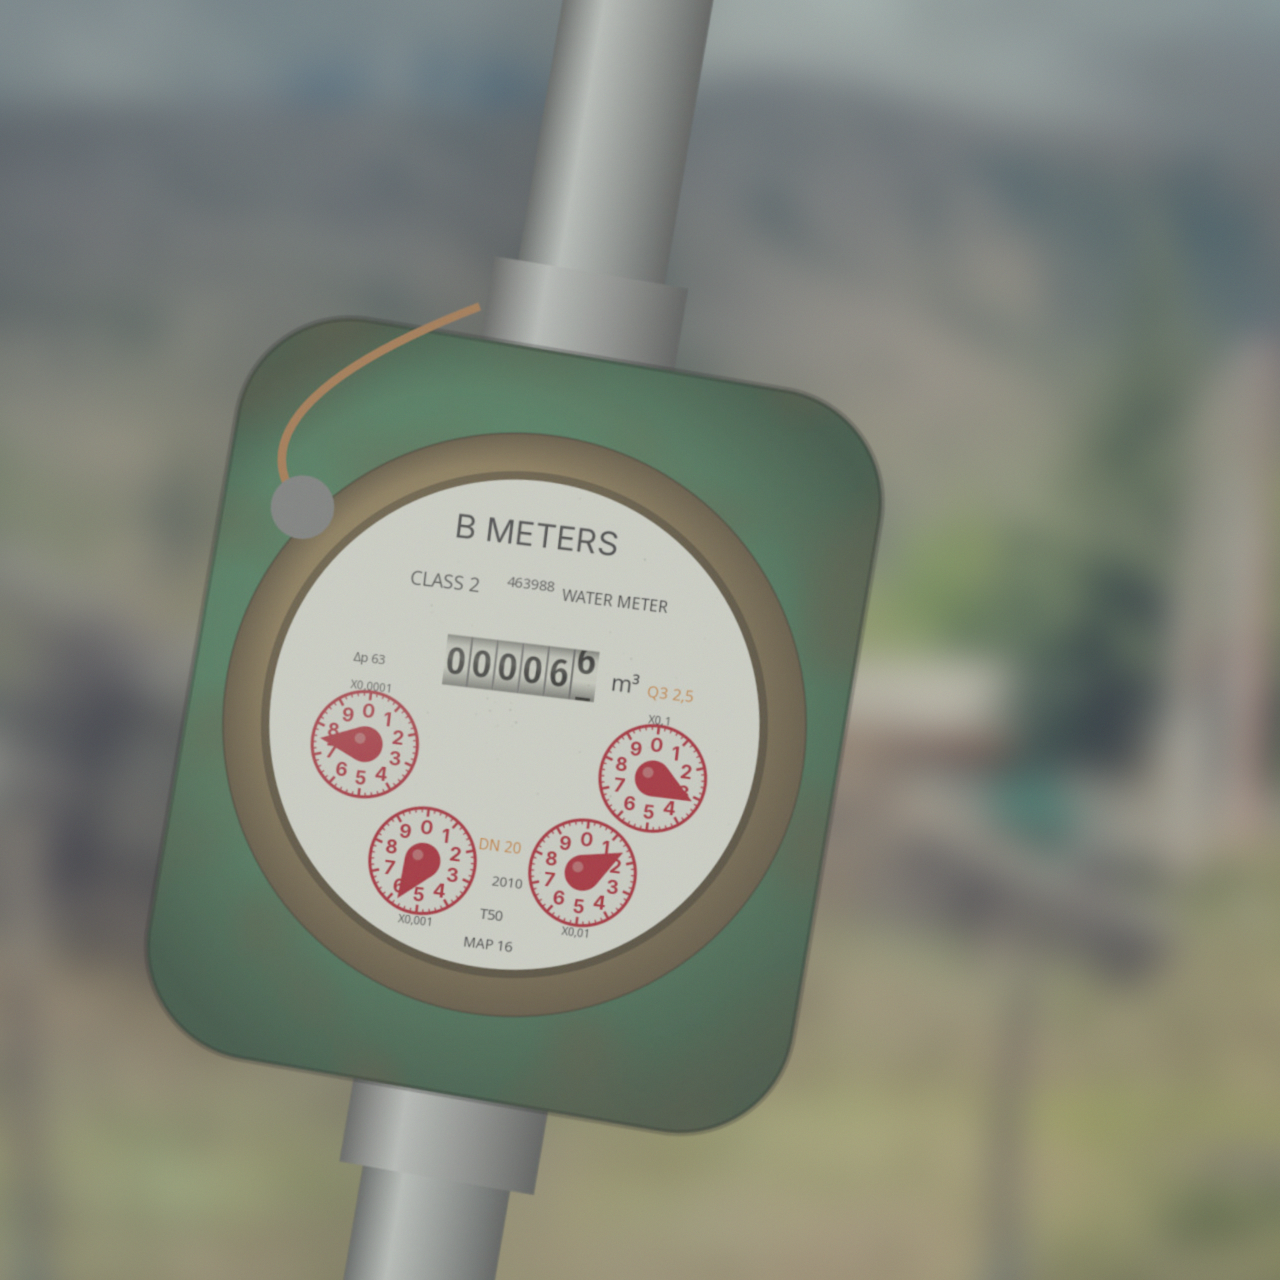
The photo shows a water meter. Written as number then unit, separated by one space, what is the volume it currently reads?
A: 66.3157 m³
